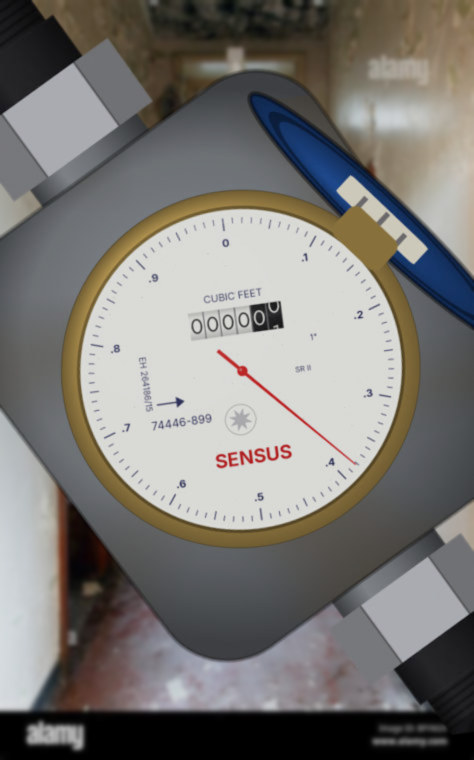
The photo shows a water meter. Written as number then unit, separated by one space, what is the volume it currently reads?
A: 0.38 ft³
